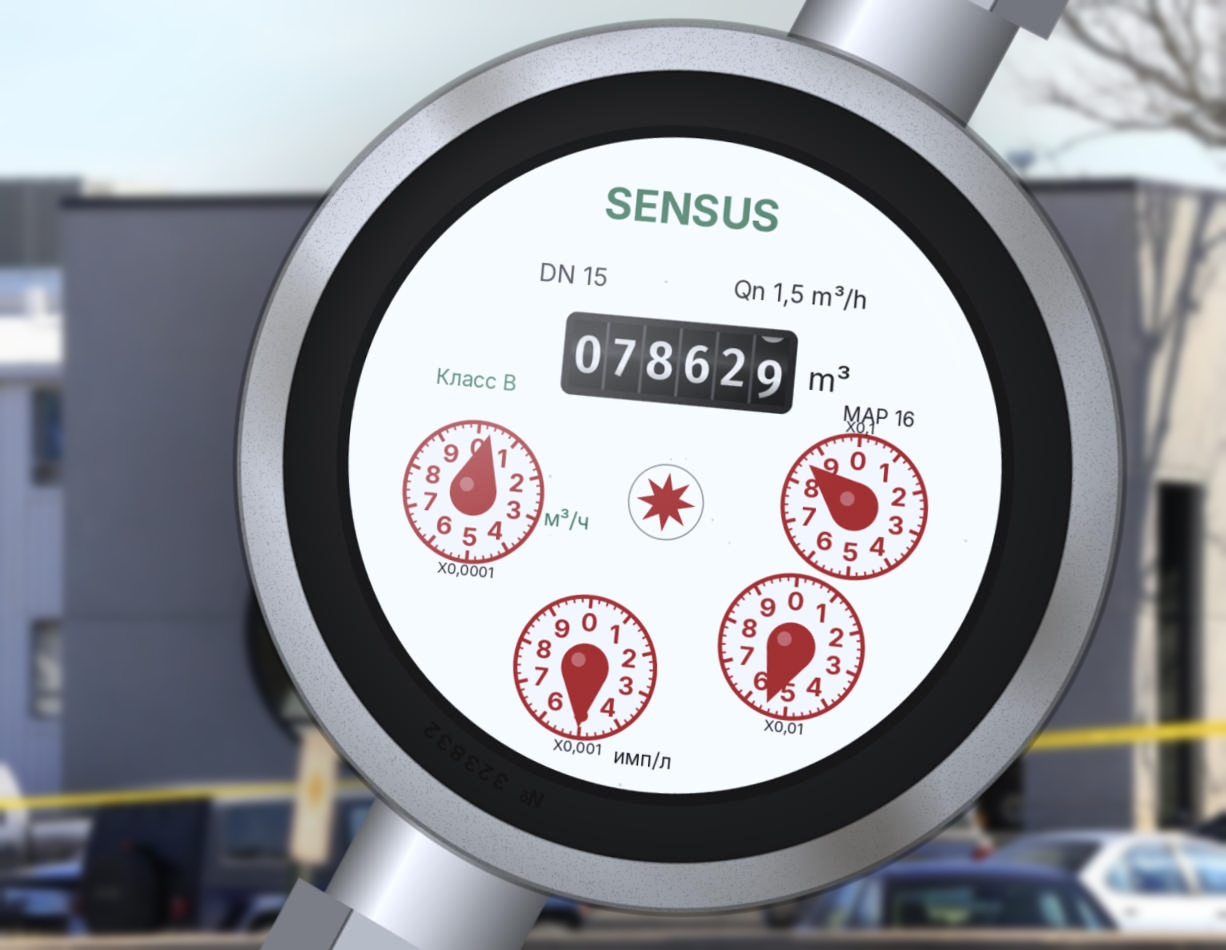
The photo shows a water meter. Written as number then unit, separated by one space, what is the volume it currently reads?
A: 78628.8550 m³
